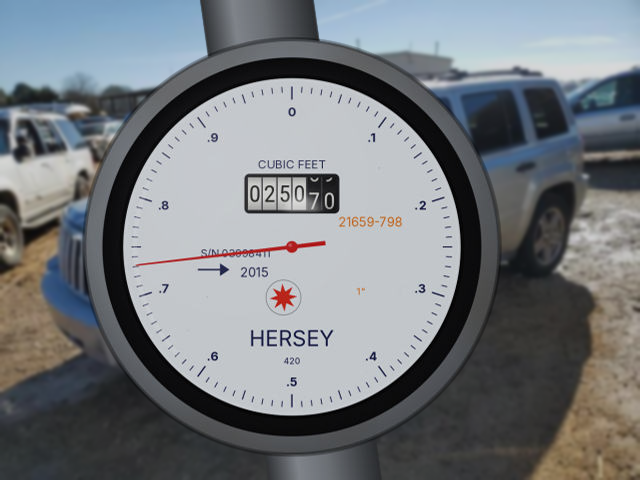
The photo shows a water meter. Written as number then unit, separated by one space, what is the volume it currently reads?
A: 25069.73 ft³
